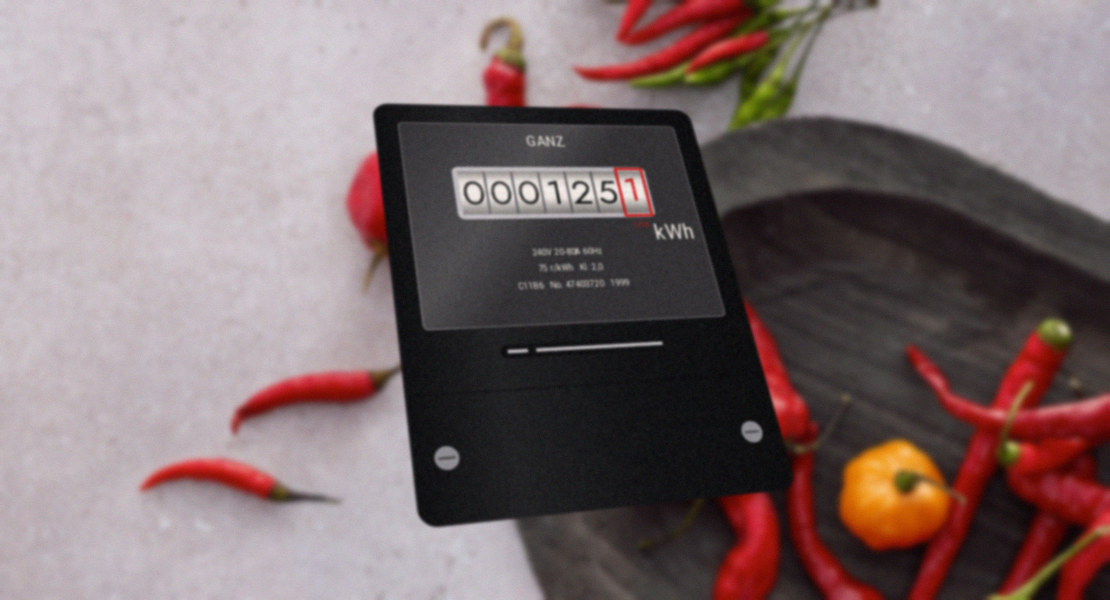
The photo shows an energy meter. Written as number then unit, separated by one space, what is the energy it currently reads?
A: 125.1 kWh
